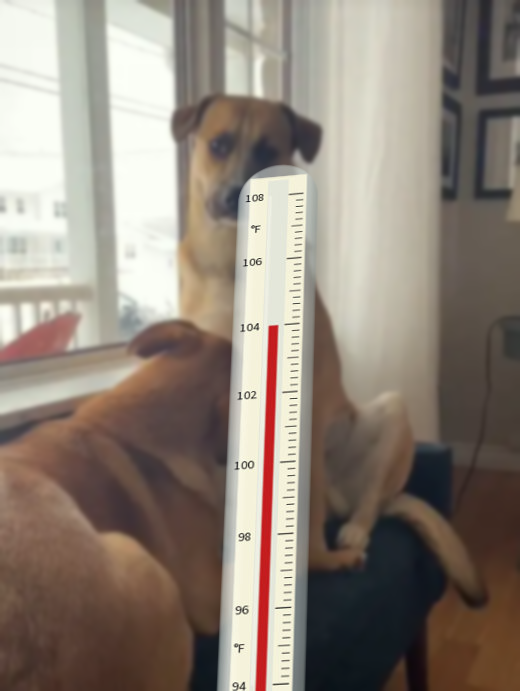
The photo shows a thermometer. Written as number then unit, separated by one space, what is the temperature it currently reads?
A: 104 °F
